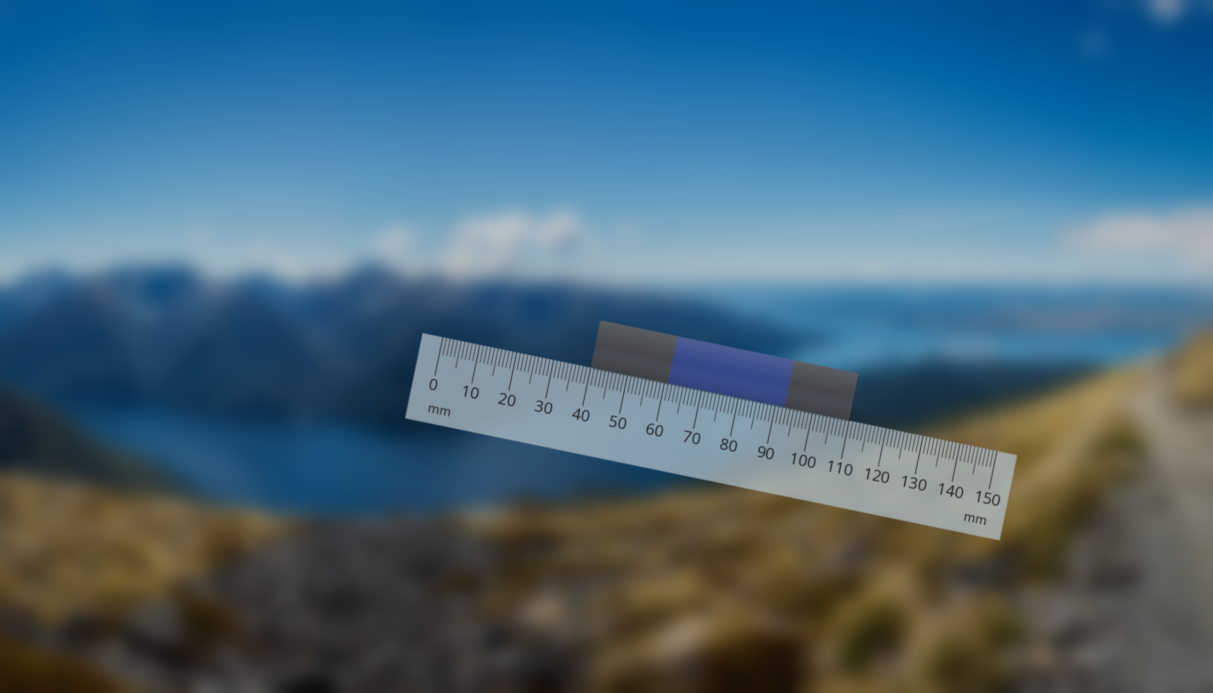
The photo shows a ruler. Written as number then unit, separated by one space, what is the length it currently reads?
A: 70 mm
